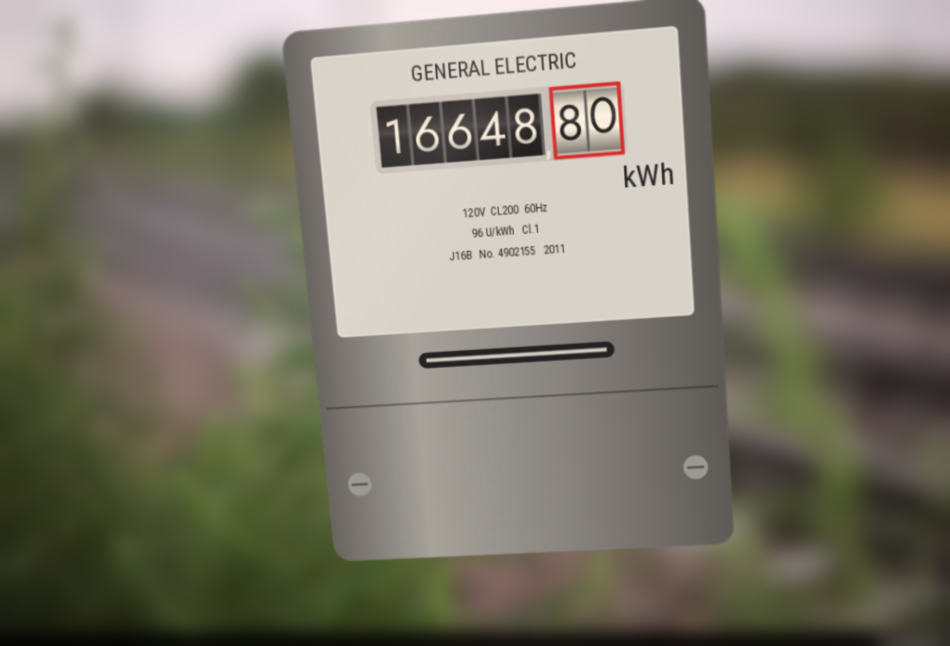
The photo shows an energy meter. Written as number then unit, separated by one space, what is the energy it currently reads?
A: 16648.80 kWh
